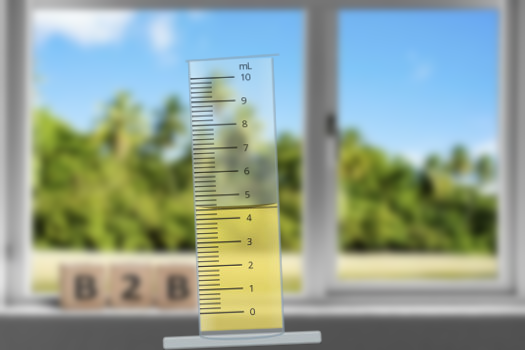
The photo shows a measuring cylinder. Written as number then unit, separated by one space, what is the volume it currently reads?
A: 4.4 mL
